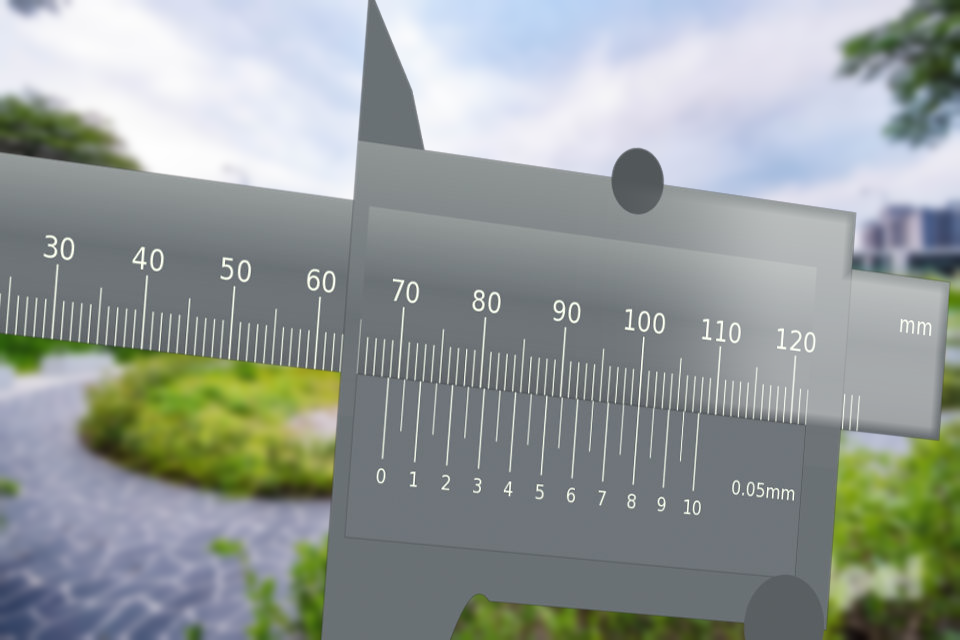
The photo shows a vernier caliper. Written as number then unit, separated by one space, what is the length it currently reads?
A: 68.8 mm
